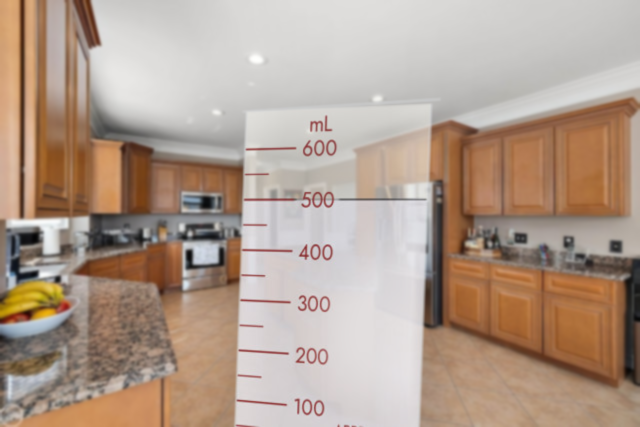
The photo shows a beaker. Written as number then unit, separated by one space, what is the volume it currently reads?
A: 500 mL
